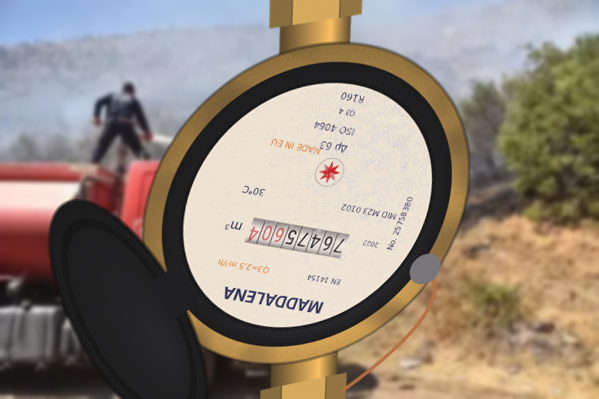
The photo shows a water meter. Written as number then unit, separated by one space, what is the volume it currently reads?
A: 76475.604 m³
